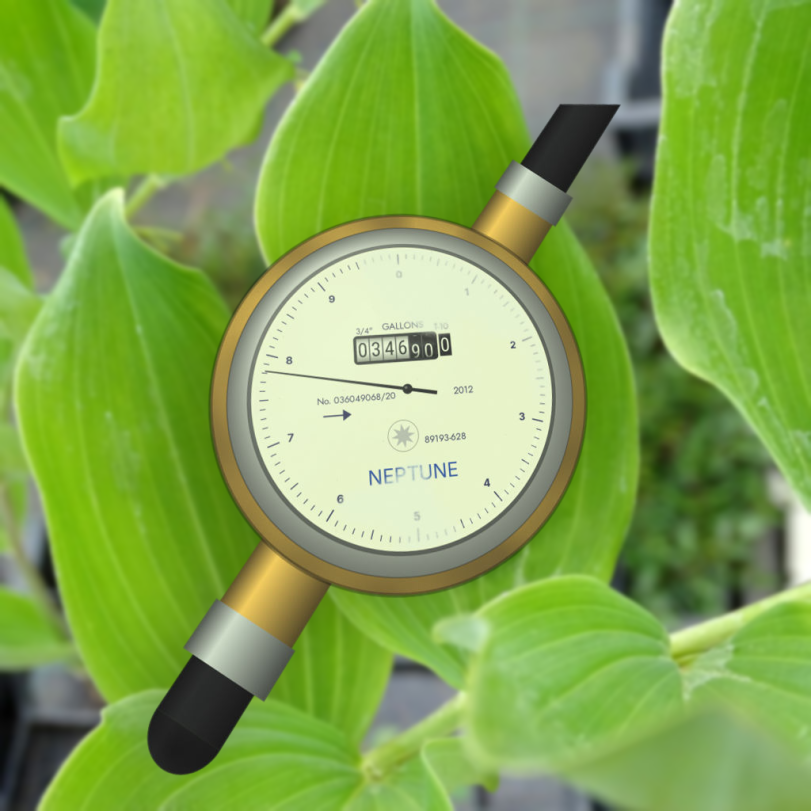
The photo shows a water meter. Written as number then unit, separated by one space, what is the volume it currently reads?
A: 346897.8 gal
